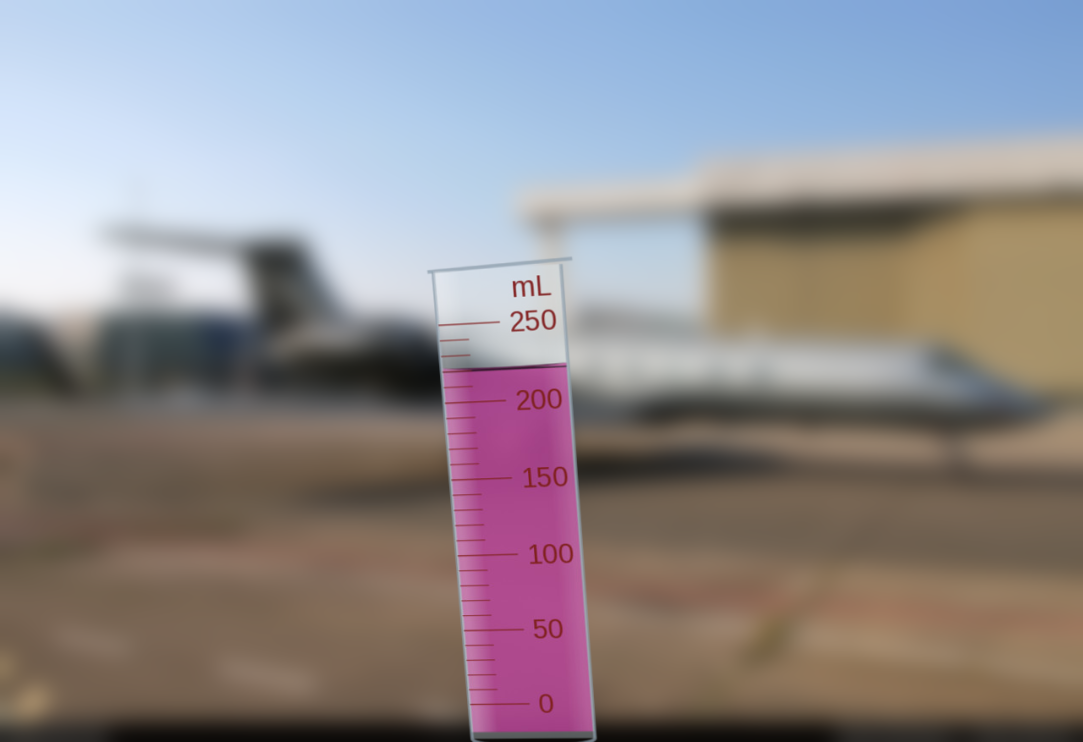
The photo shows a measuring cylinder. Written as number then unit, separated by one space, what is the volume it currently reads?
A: 220 mL
